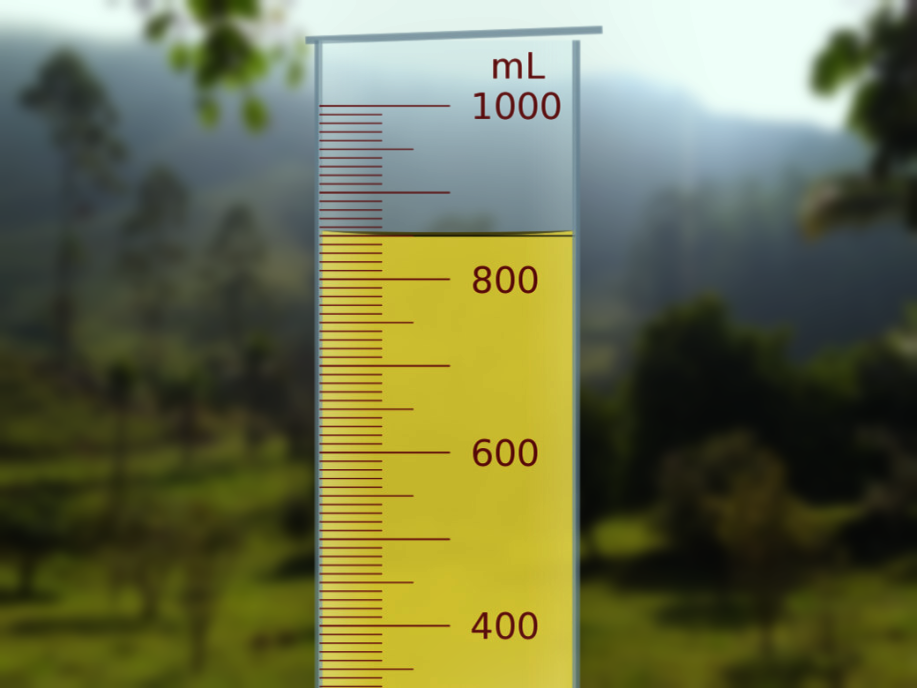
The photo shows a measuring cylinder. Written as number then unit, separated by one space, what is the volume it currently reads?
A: 850 mL
